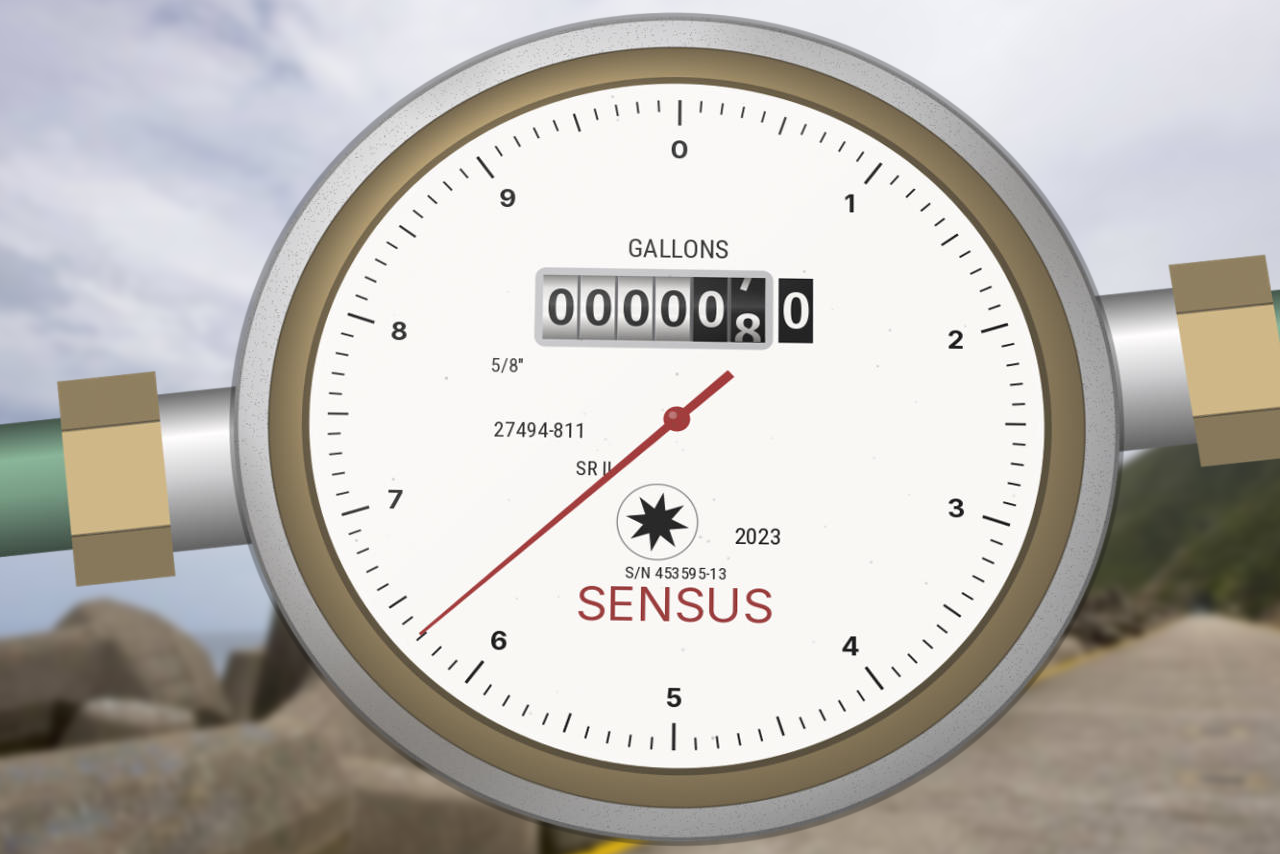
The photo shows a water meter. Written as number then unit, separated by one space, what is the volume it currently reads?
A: 76.3 gal
